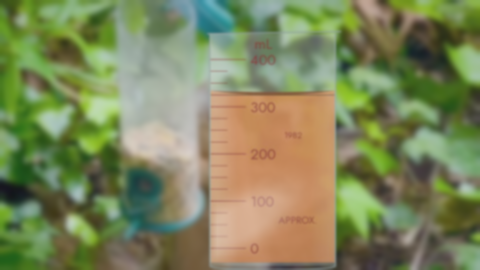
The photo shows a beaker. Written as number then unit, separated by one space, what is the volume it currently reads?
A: 325 mL
